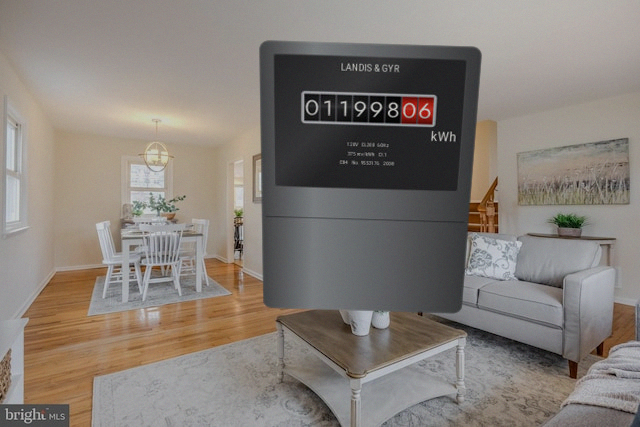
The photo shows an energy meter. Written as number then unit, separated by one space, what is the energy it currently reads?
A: 11998.06 kWh
